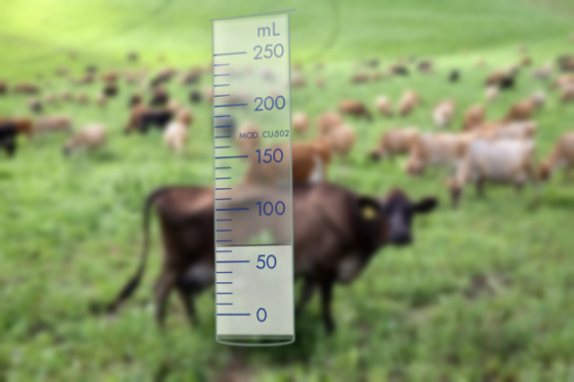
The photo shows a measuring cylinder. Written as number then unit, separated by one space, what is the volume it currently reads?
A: 65 mL
